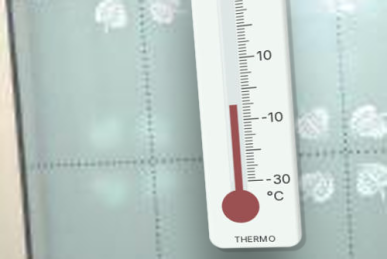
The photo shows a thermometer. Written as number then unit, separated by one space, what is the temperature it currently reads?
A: -5 °C
